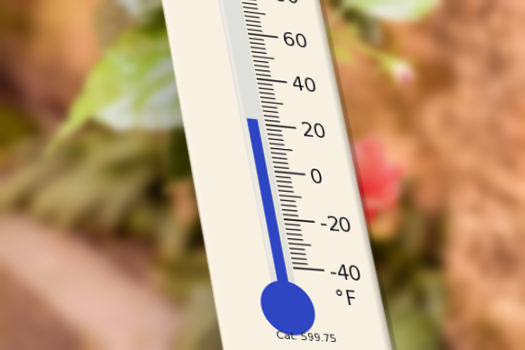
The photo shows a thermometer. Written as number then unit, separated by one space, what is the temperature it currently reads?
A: 22 °F
